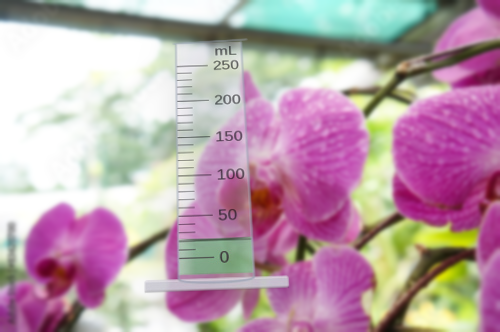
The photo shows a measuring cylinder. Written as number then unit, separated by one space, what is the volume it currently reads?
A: 20 mL
